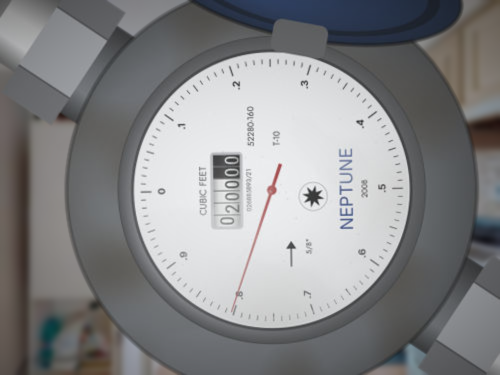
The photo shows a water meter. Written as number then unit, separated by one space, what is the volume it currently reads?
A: 19999.80 ft³
